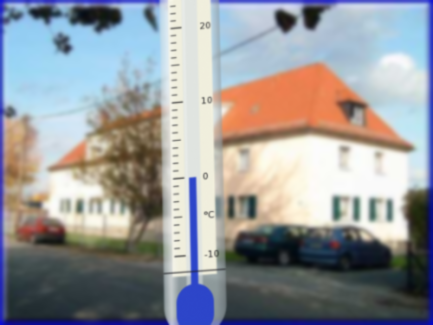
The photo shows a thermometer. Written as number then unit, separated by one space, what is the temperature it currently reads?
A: 0 °C
